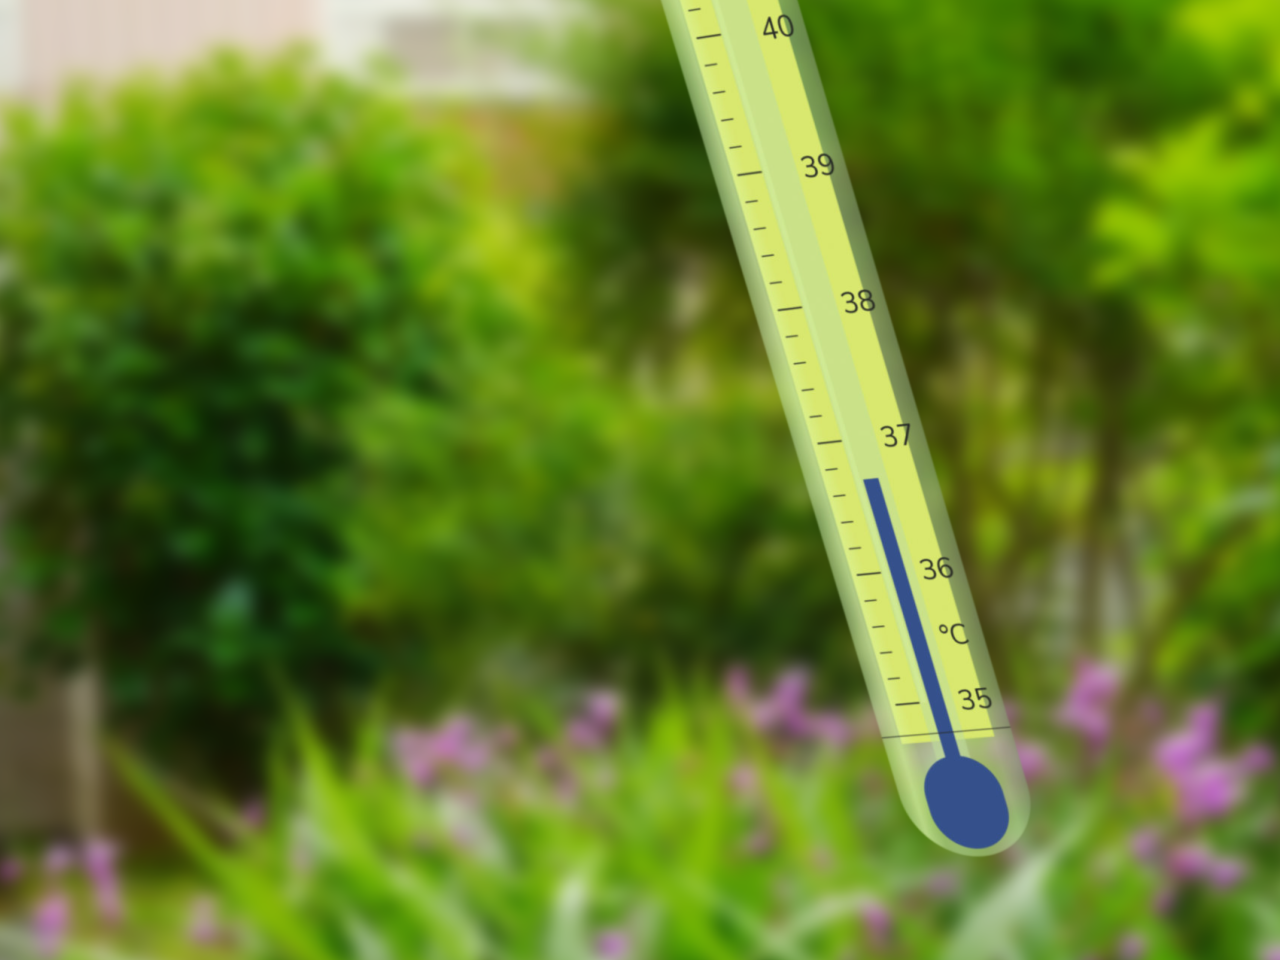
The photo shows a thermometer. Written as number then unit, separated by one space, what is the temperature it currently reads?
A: 36.7 °C
